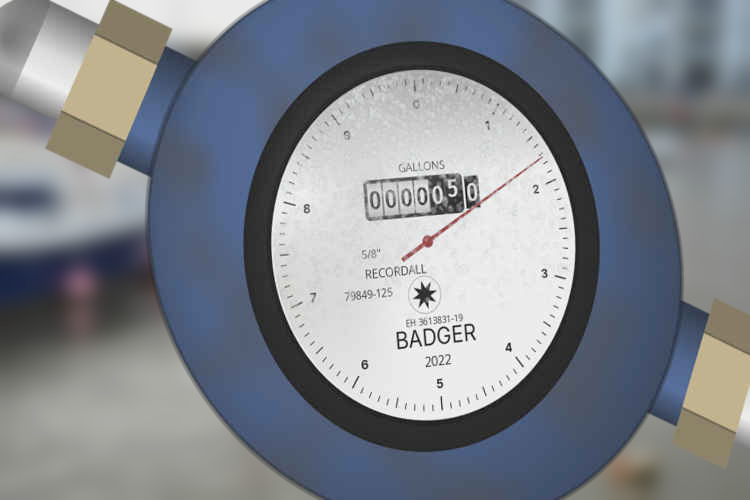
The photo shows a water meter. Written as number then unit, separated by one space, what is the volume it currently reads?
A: 51.7 gal
